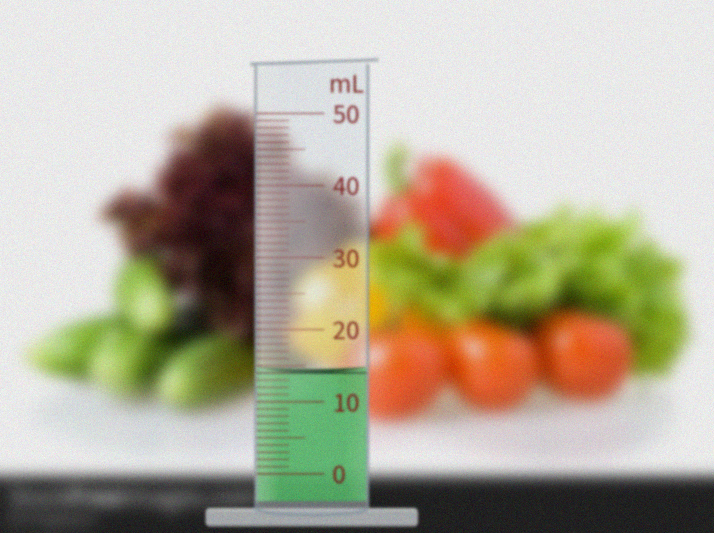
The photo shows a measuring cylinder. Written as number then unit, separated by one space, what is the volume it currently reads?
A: 14 mL
